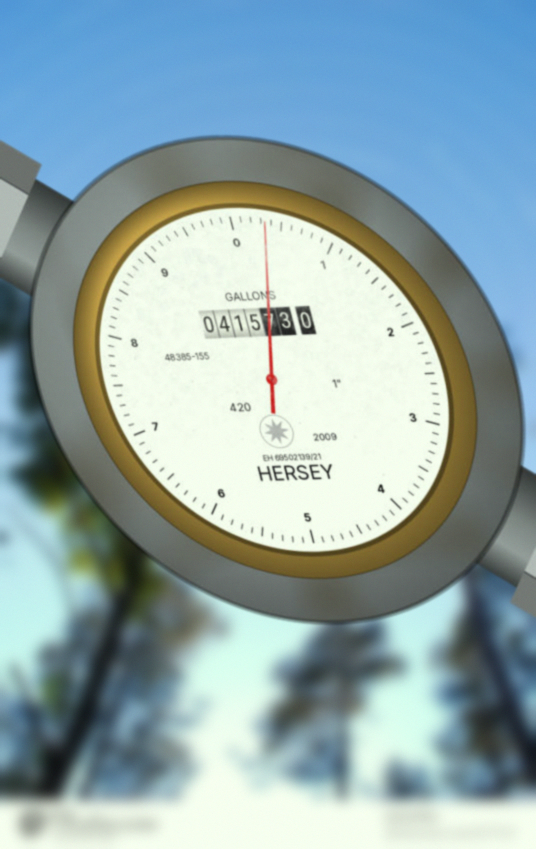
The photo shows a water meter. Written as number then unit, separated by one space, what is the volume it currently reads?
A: 415730.3 gal
